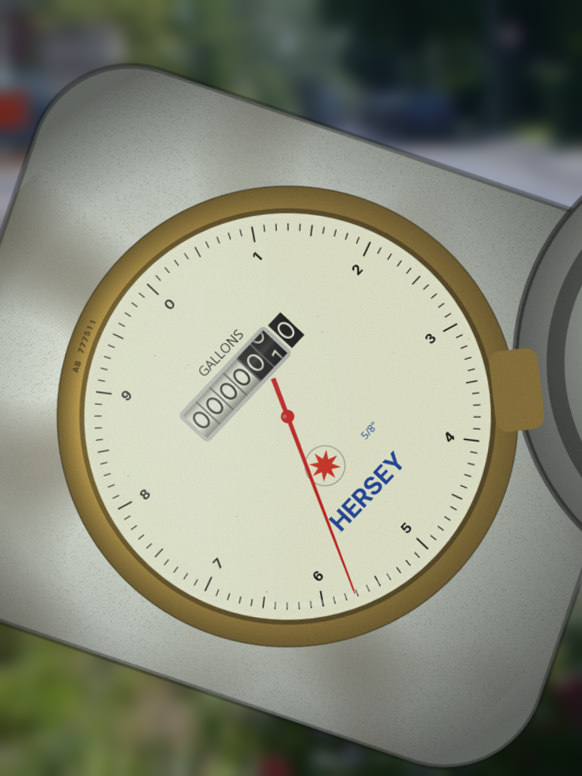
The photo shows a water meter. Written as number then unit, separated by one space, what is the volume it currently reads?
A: 5.7 gal
